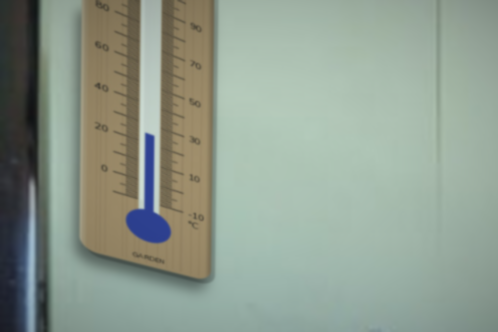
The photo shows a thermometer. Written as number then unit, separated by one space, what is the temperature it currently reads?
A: 25 °C
